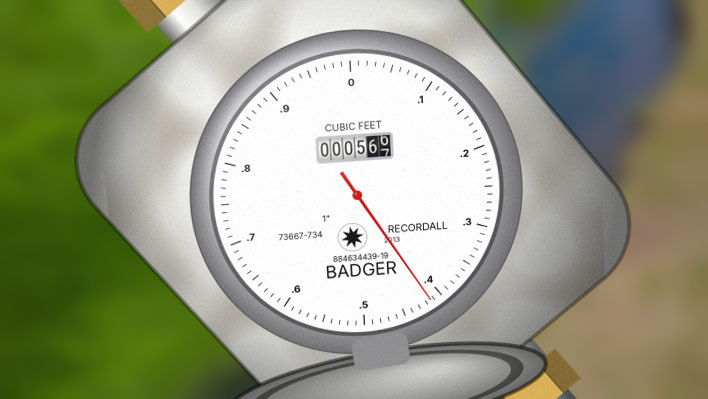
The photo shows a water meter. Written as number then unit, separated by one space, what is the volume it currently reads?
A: 566.41 ft³
